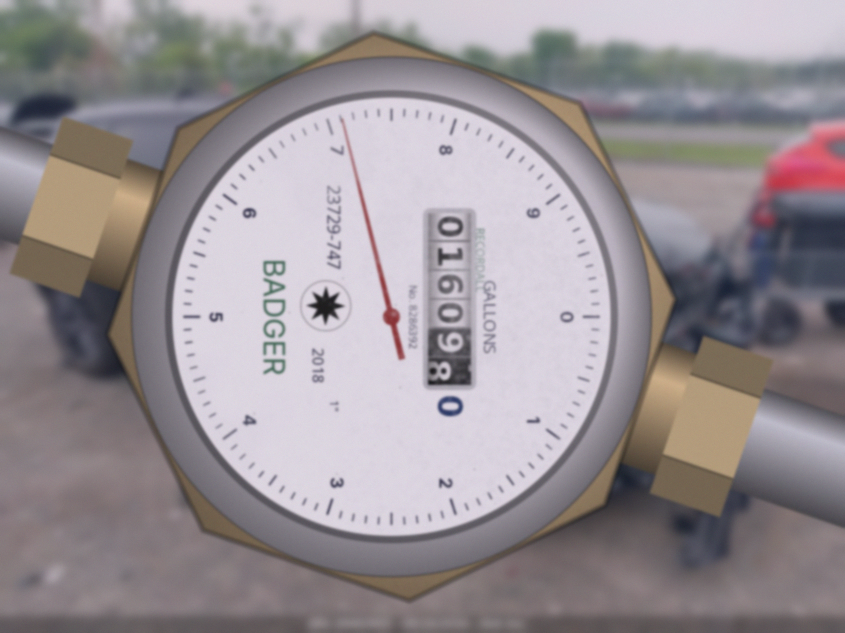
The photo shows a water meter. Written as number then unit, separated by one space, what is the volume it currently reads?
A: 160977.1 gal
